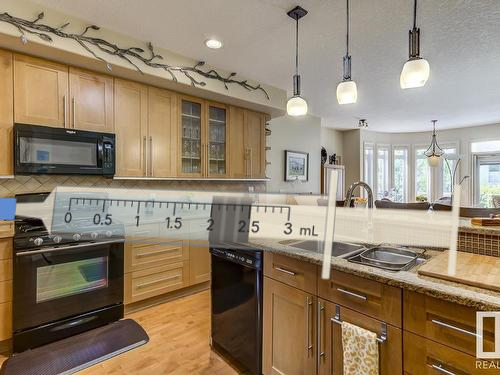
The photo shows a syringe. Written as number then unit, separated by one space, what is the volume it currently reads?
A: 2 mL
